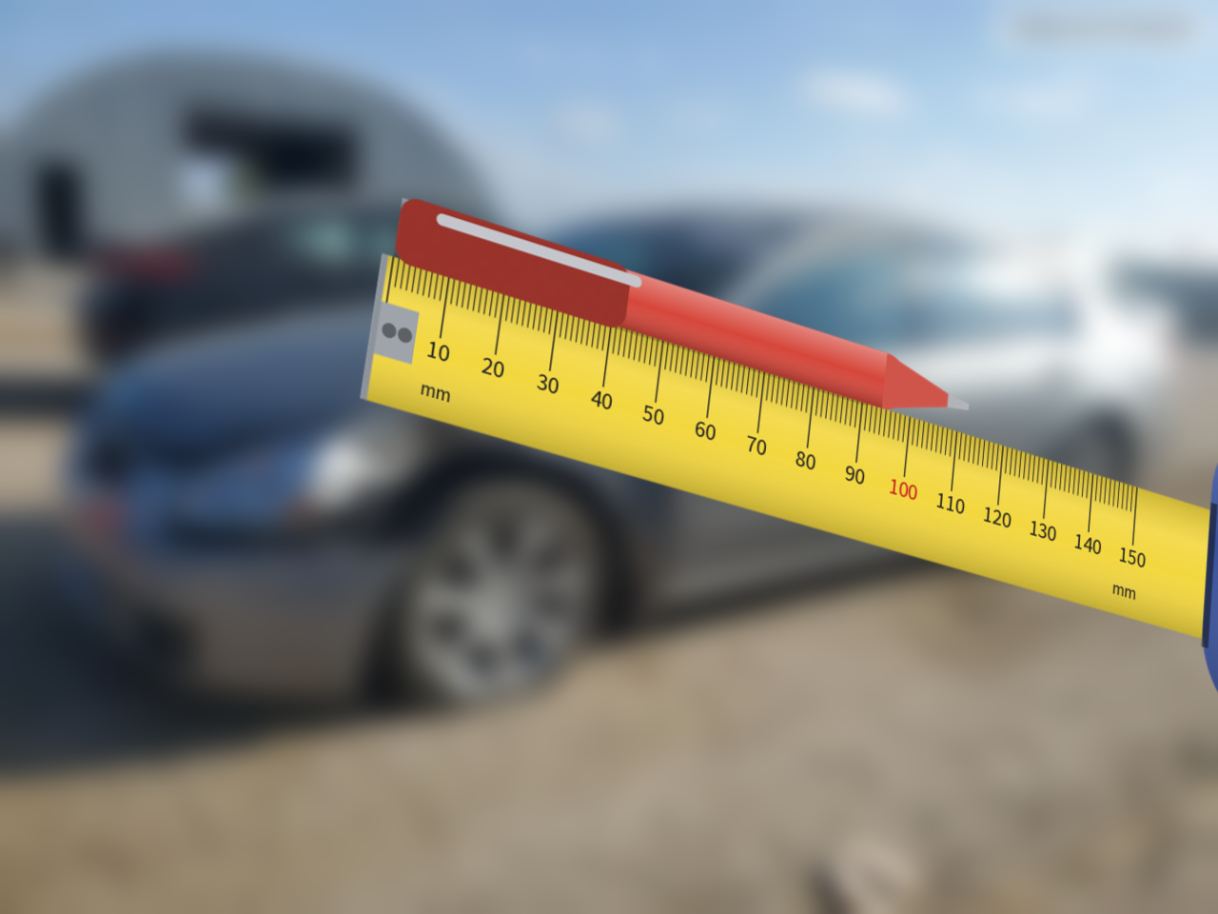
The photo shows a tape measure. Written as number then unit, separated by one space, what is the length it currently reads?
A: 112 mm
